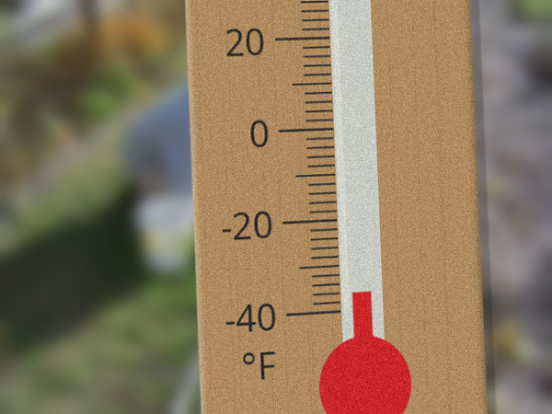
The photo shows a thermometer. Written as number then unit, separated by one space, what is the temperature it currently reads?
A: -36 °F
